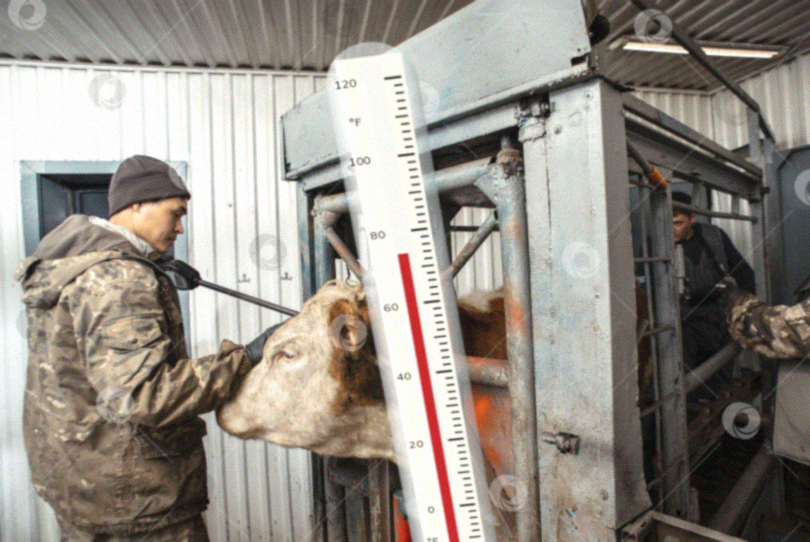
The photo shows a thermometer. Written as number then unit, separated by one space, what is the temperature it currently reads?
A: 74 °F
